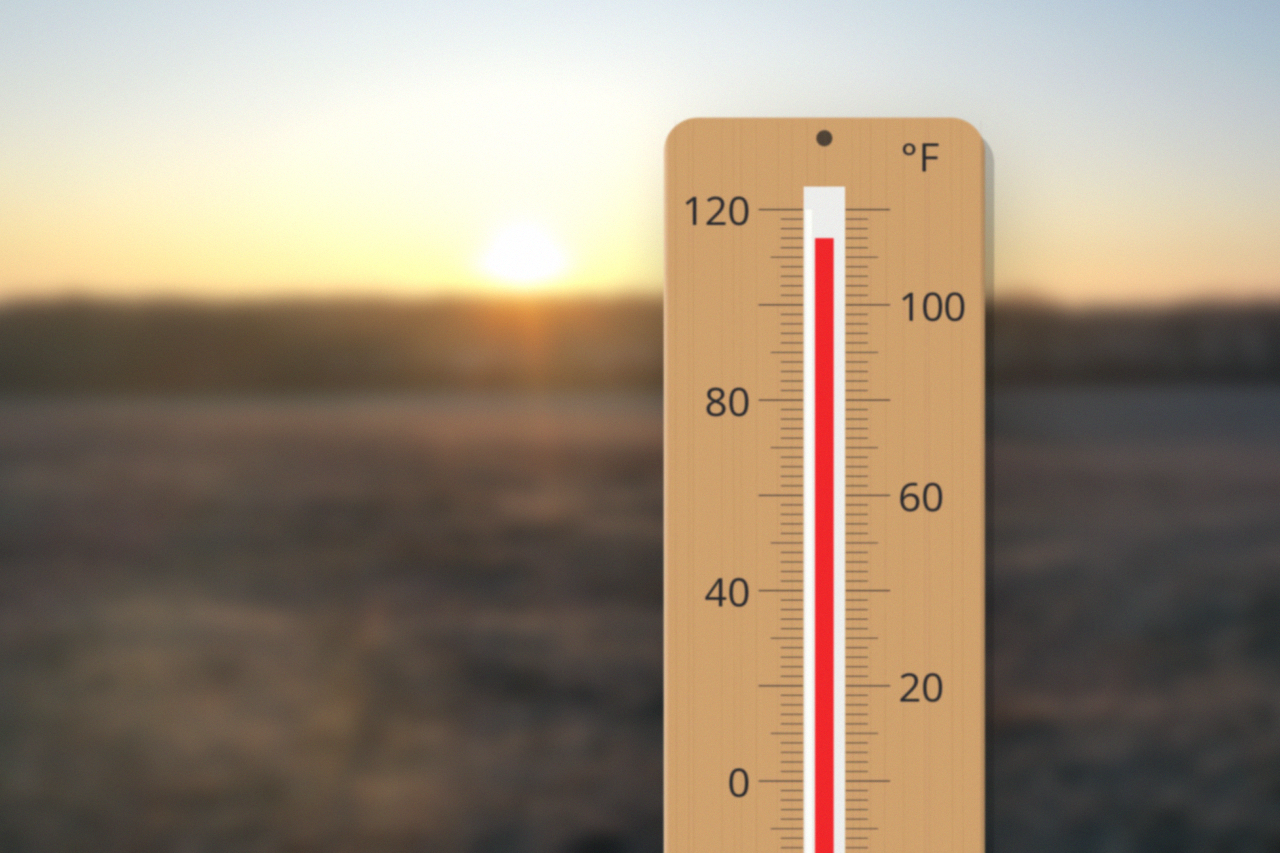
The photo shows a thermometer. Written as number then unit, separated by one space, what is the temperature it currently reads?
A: 114 °F
